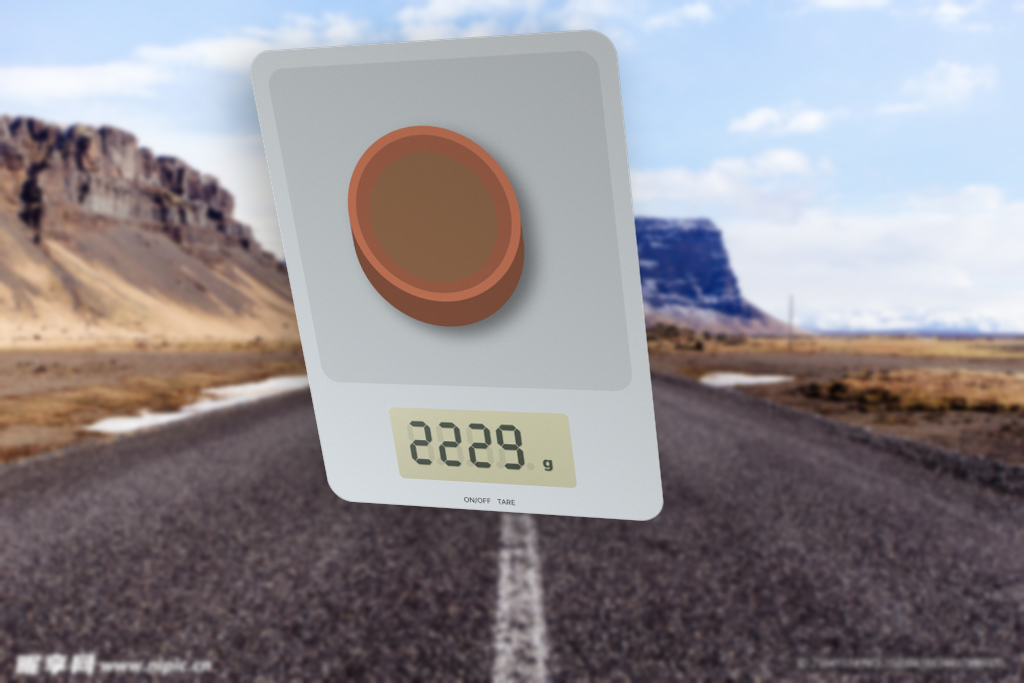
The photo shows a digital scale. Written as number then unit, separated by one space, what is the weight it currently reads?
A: 2229 g
